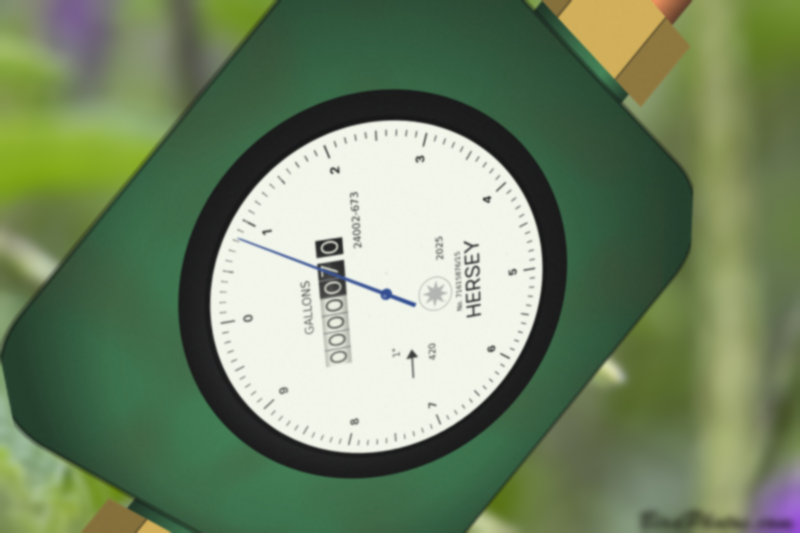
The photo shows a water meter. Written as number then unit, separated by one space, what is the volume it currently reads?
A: 70.8 gal
